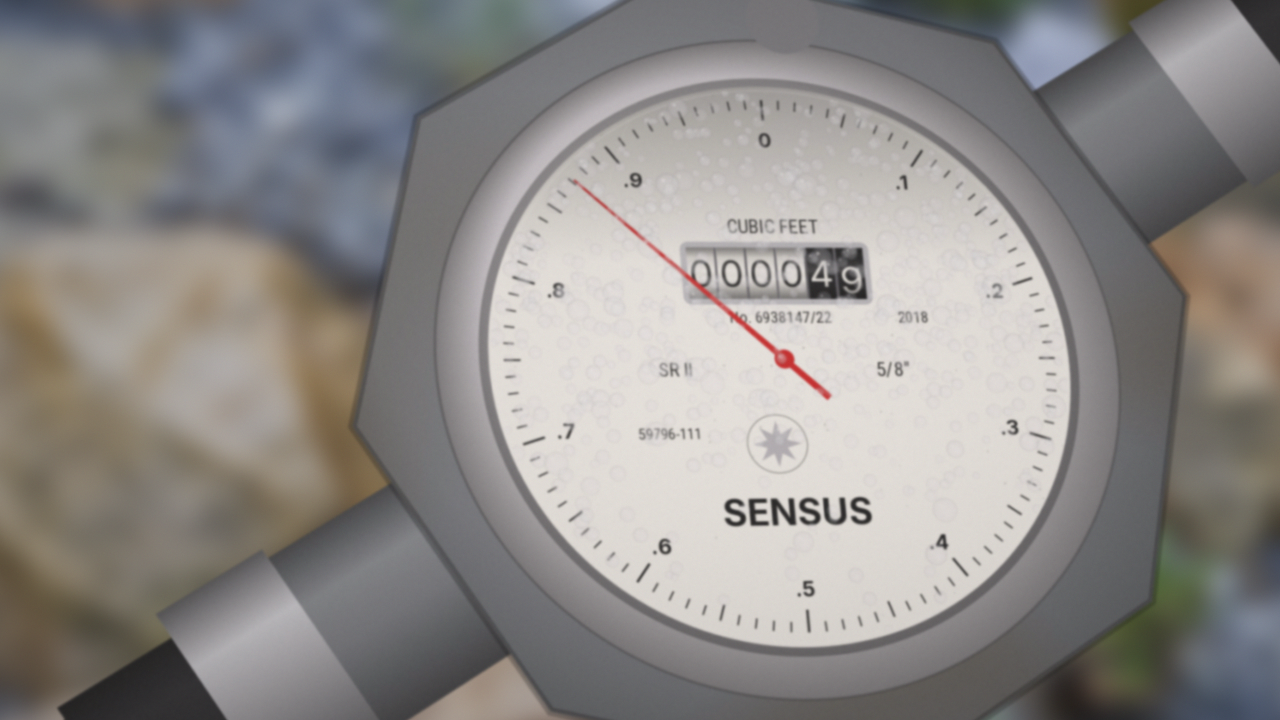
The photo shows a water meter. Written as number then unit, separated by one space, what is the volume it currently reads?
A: 48.87 ft³
